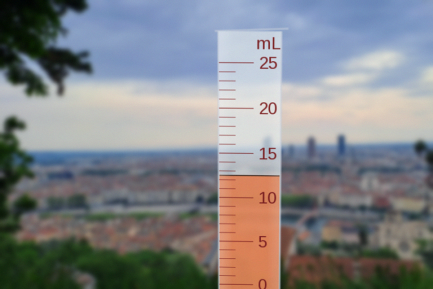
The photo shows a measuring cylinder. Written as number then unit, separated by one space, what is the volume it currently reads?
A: 12.5 mL
